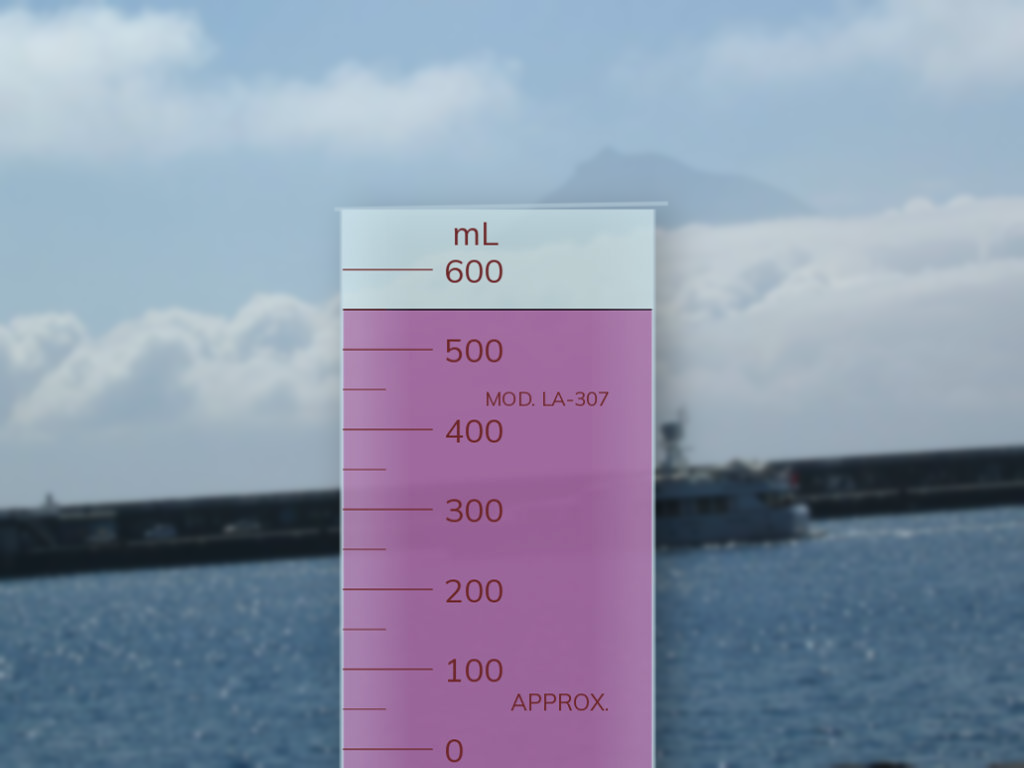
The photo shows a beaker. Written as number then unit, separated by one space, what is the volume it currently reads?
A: 550 mL
